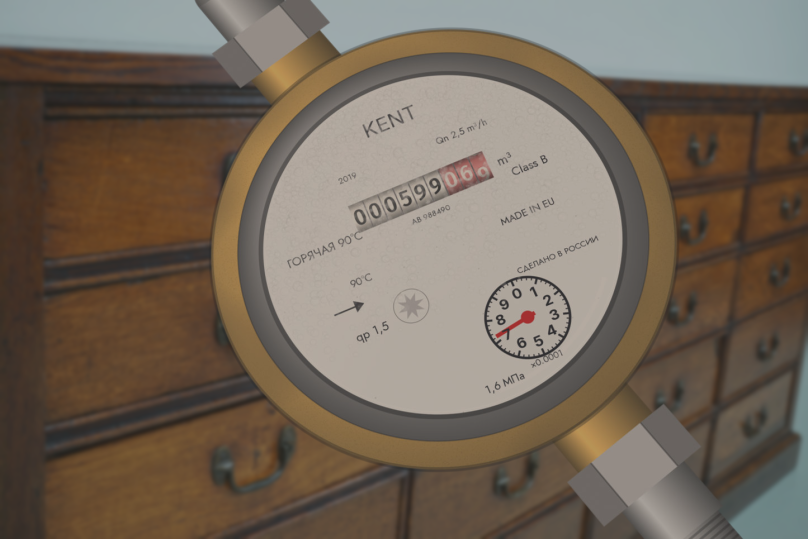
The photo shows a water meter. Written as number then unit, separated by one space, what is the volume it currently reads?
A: 599.0687 m³
